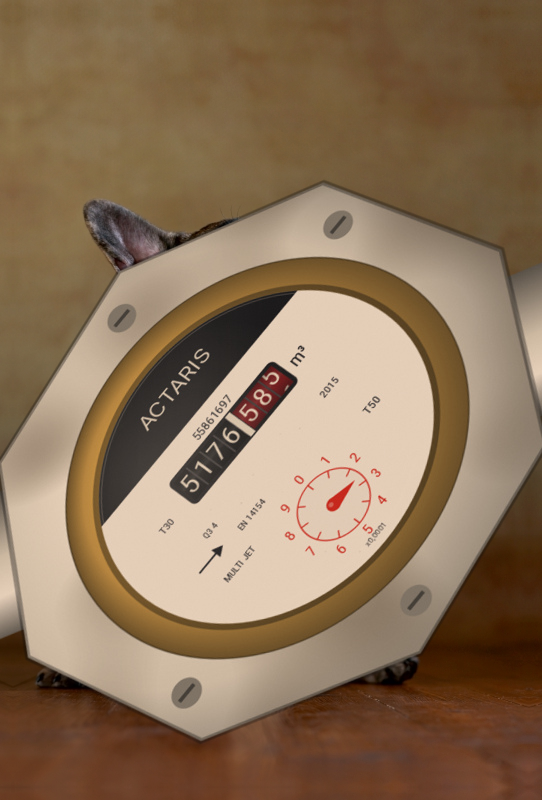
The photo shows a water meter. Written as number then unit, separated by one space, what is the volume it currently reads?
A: 5176.5852 m³
